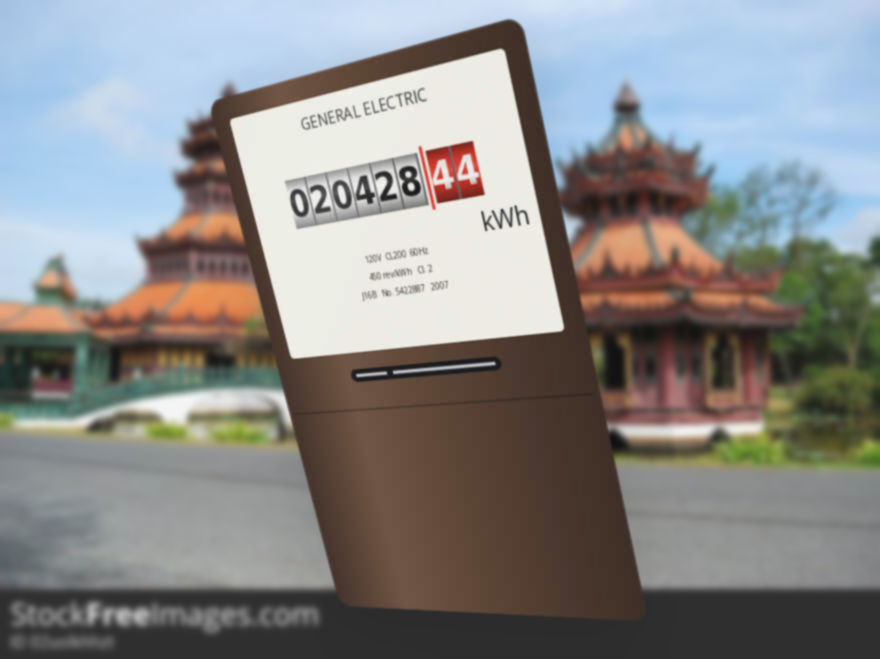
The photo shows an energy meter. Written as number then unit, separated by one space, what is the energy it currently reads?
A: 20428.44 kWh
